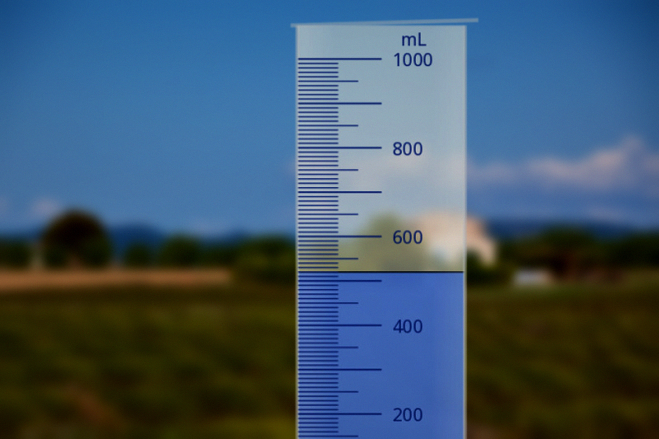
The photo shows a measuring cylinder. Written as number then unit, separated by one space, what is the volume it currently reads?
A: 520 mL
